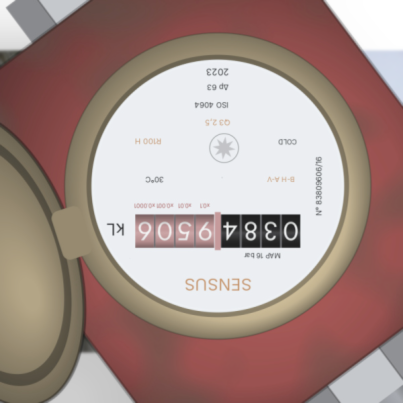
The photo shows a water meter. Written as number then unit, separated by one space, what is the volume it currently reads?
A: 384.9506 kL
